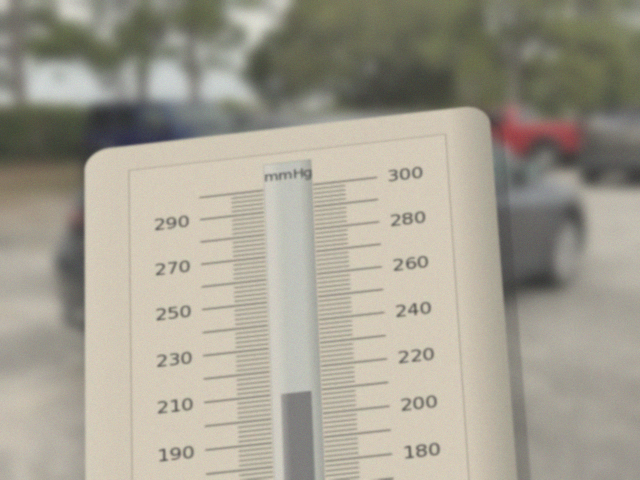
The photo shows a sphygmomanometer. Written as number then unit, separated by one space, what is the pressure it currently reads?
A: 210 mmHg
